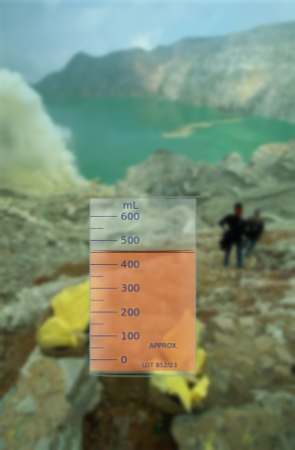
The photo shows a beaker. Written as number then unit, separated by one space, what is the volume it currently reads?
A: 450 mL
